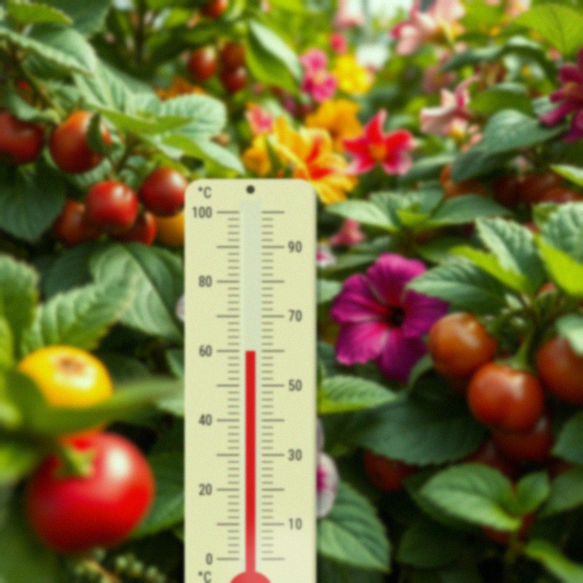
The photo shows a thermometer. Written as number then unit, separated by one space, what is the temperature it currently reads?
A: 60 °C
